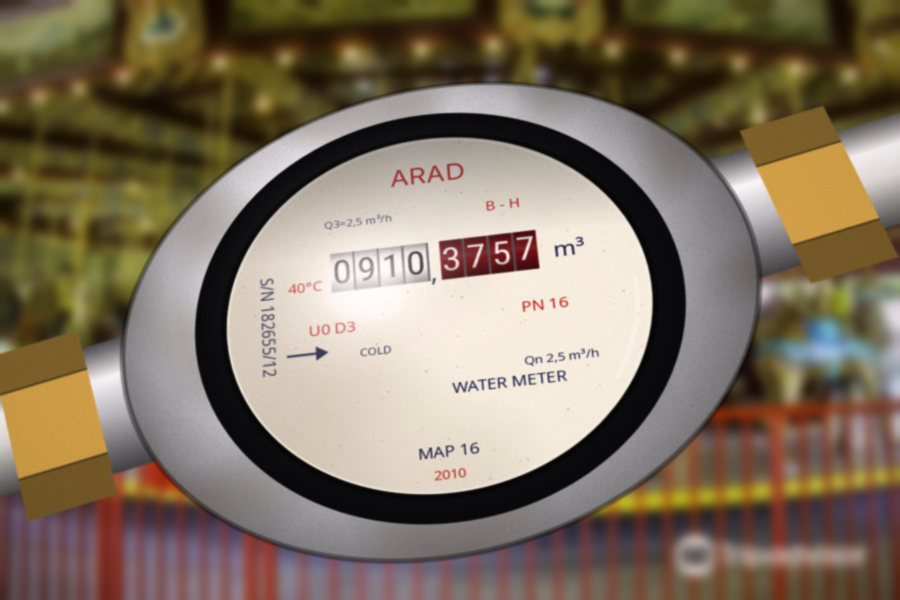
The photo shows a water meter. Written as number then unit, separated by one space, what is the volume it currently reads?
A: 910.3757 m³
